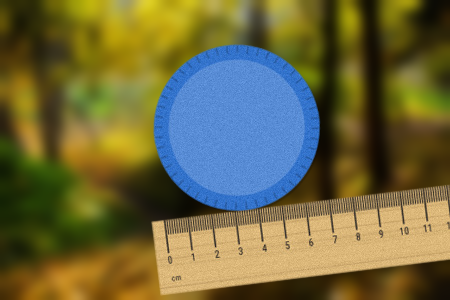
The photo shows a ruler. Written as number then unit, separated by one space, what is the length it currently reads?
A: 7 cm
